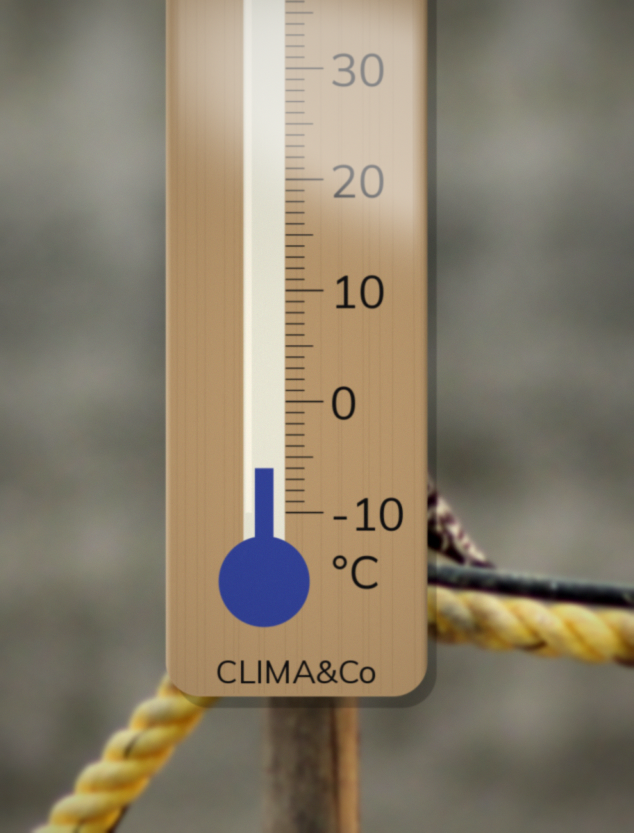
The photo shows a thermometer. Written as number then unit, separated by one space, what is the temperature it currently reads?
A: -6 °C
